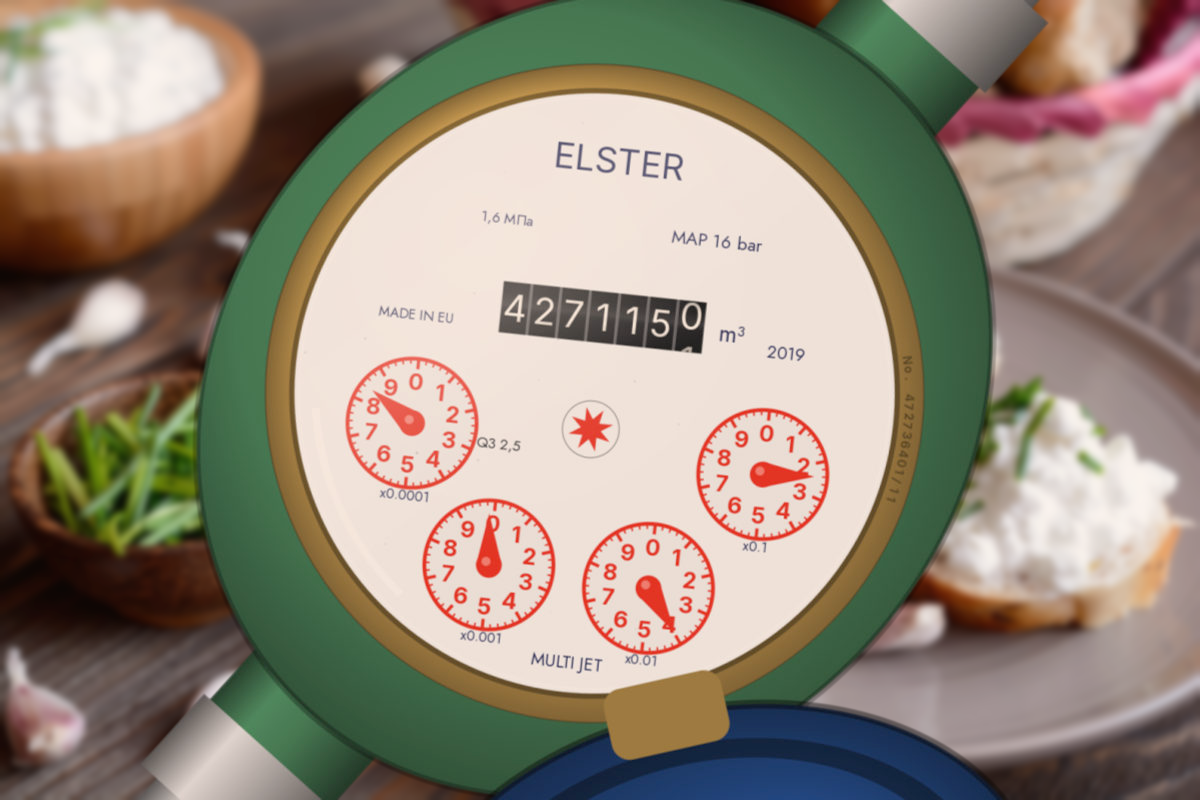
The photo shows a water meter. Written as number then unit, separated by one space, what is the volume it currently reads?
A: 4271150.2398 m³
